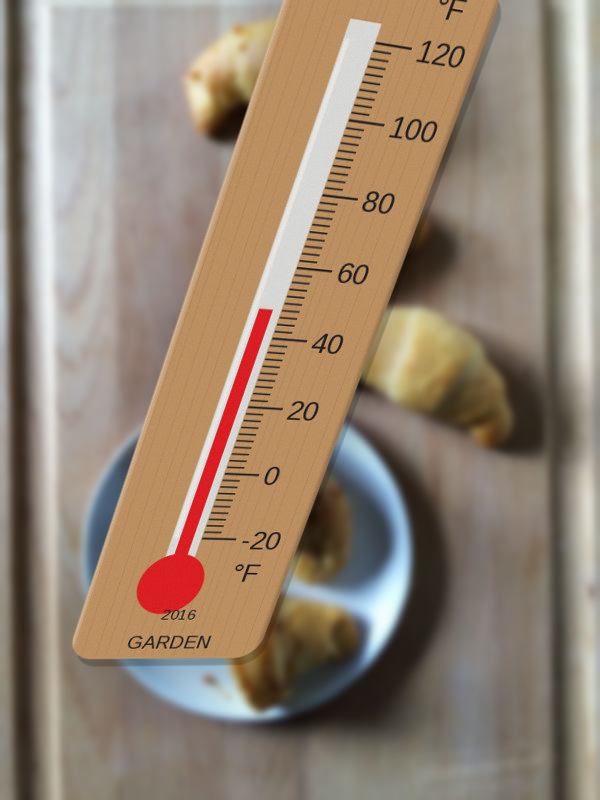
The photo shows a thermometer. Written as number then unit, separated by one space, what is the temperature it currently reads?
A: 48 °F
